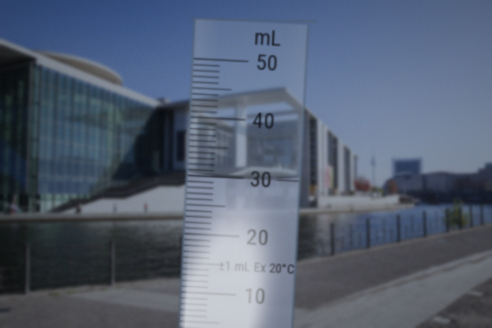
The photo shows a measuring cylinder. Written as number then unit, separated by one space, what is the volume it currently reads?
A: 30 mL
